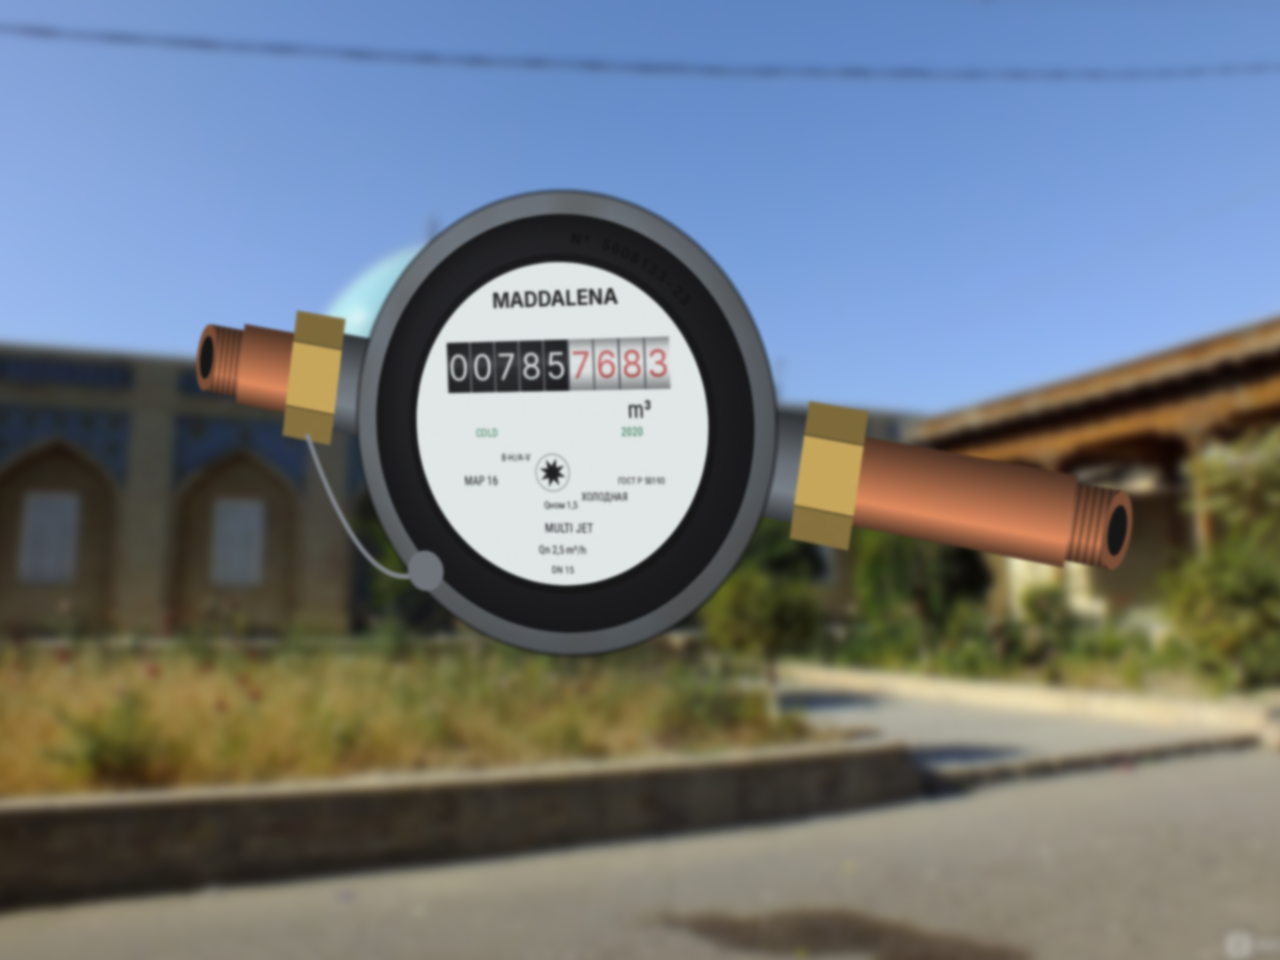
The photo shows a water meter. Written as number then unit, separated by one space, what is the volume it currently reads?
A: 785.7683 m³
